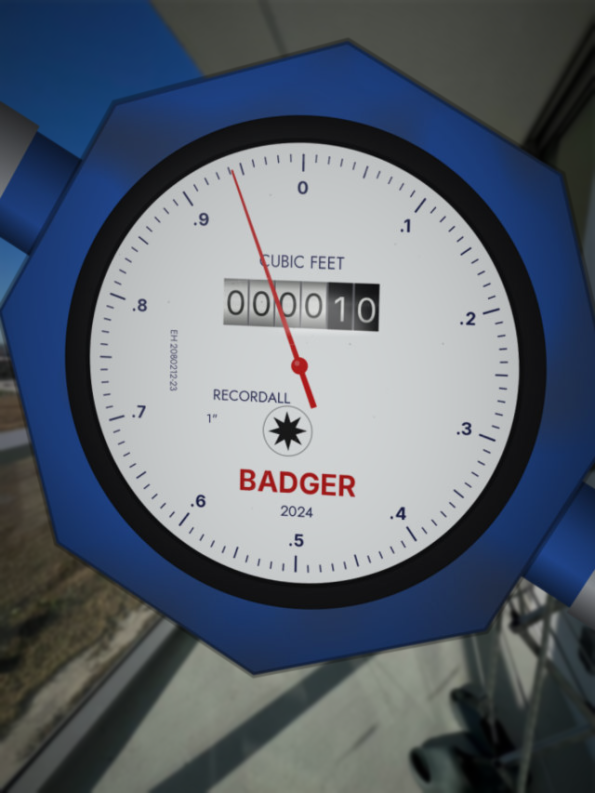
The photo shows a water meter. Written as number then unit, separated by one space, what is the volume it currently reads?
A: 9.94 ft³
